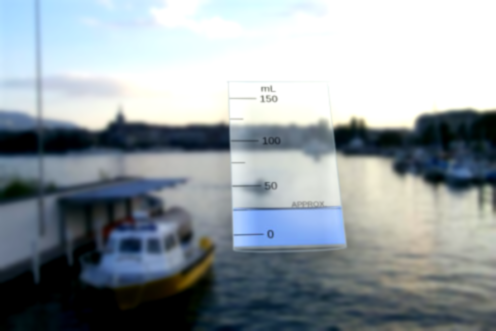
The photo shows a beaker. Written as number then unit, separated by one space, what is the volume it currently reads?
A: 25 mL
